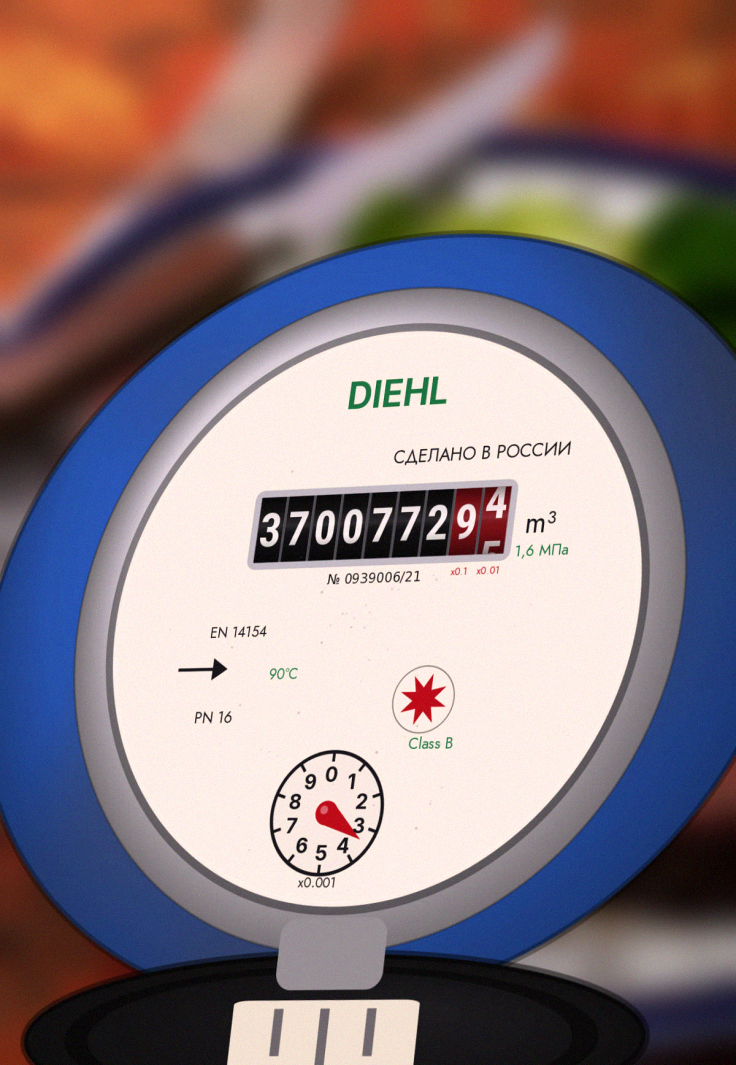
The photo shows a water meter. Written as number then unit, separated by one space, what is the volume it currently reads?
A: 3700772.943 m³
